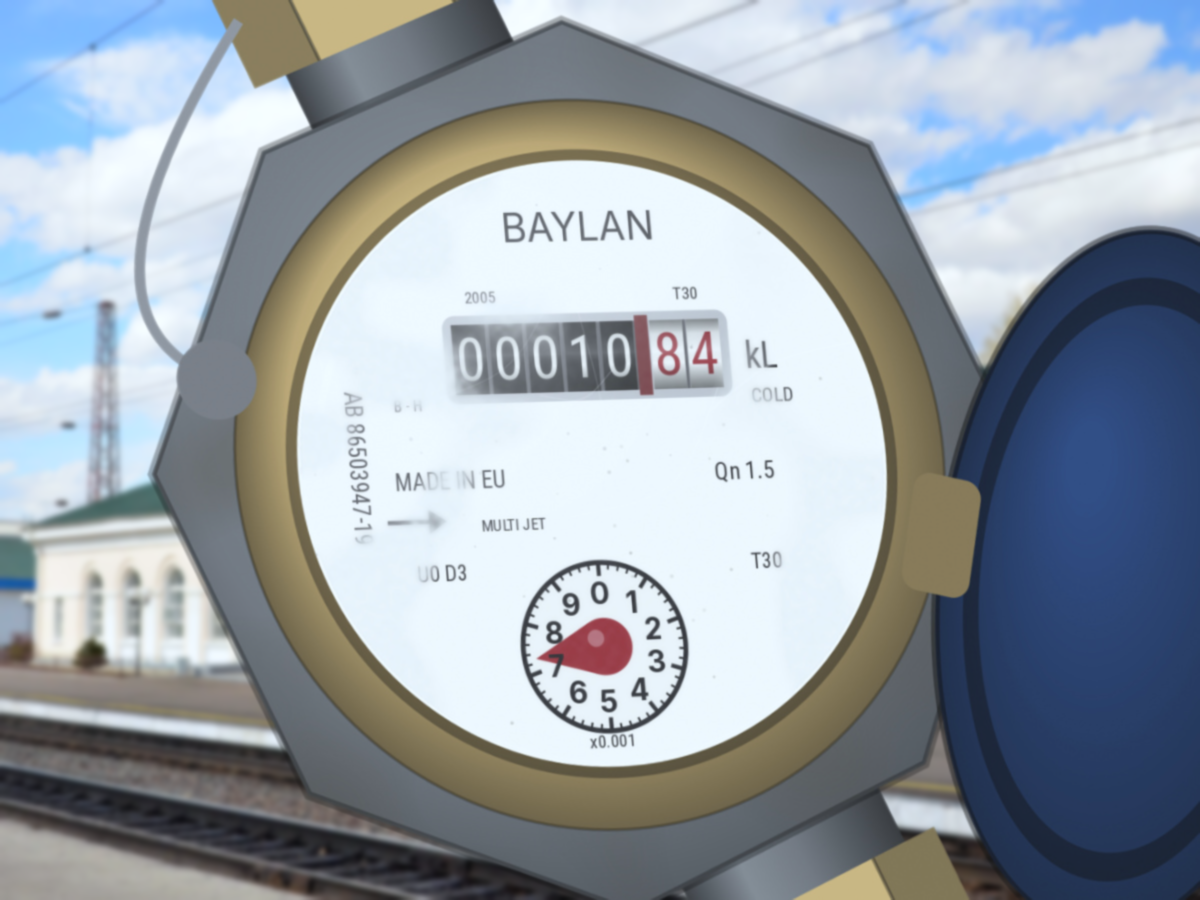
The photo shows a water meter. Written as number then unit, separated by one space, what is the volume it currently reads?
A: 10.847 kL
